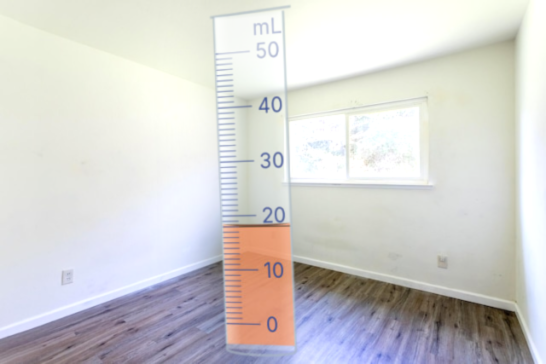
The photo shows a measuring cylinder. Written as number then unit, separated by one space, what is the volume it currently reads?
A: 18 mL
